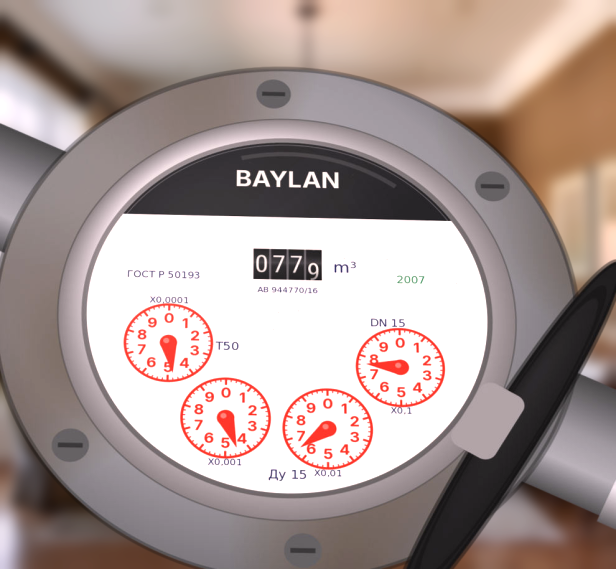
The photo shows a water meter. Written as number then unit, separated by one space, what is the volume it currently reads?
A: 778.7644 m³
